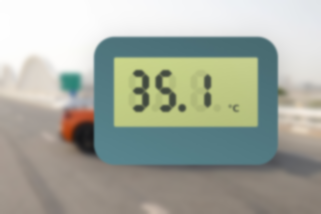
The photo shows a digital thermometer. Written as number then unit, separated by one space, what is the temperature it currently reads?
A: 35.1 °C
